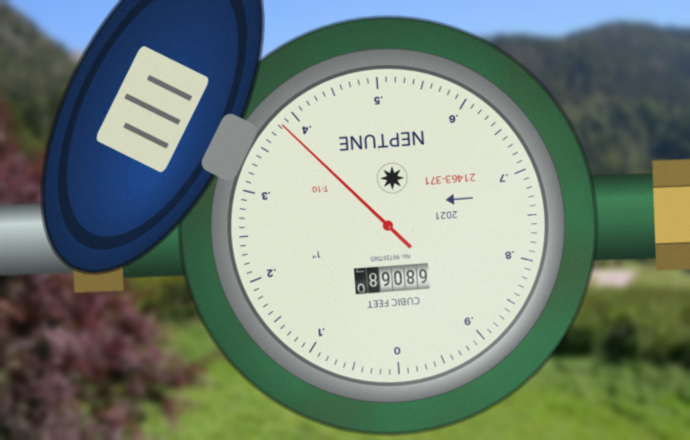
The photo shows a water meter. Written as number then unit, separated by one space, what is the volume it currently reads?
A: 680686.38 ft³
